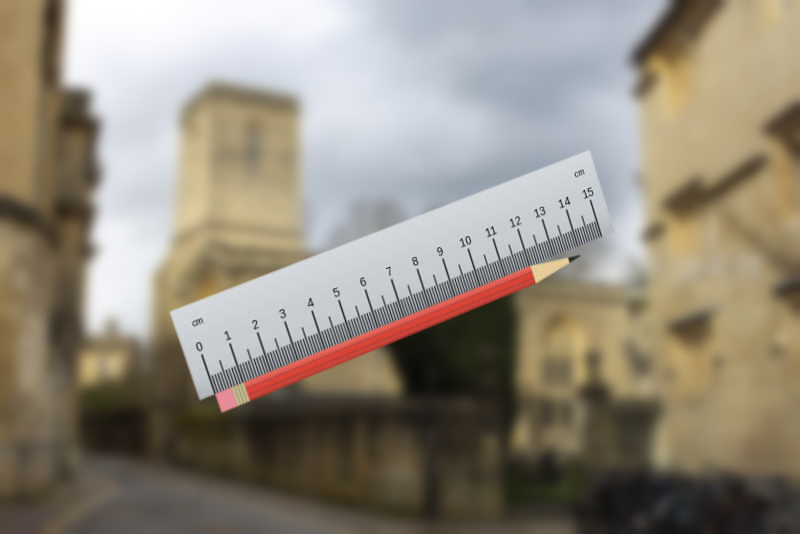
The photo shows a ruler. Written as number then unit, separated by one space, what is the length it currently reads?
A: 14 cm
